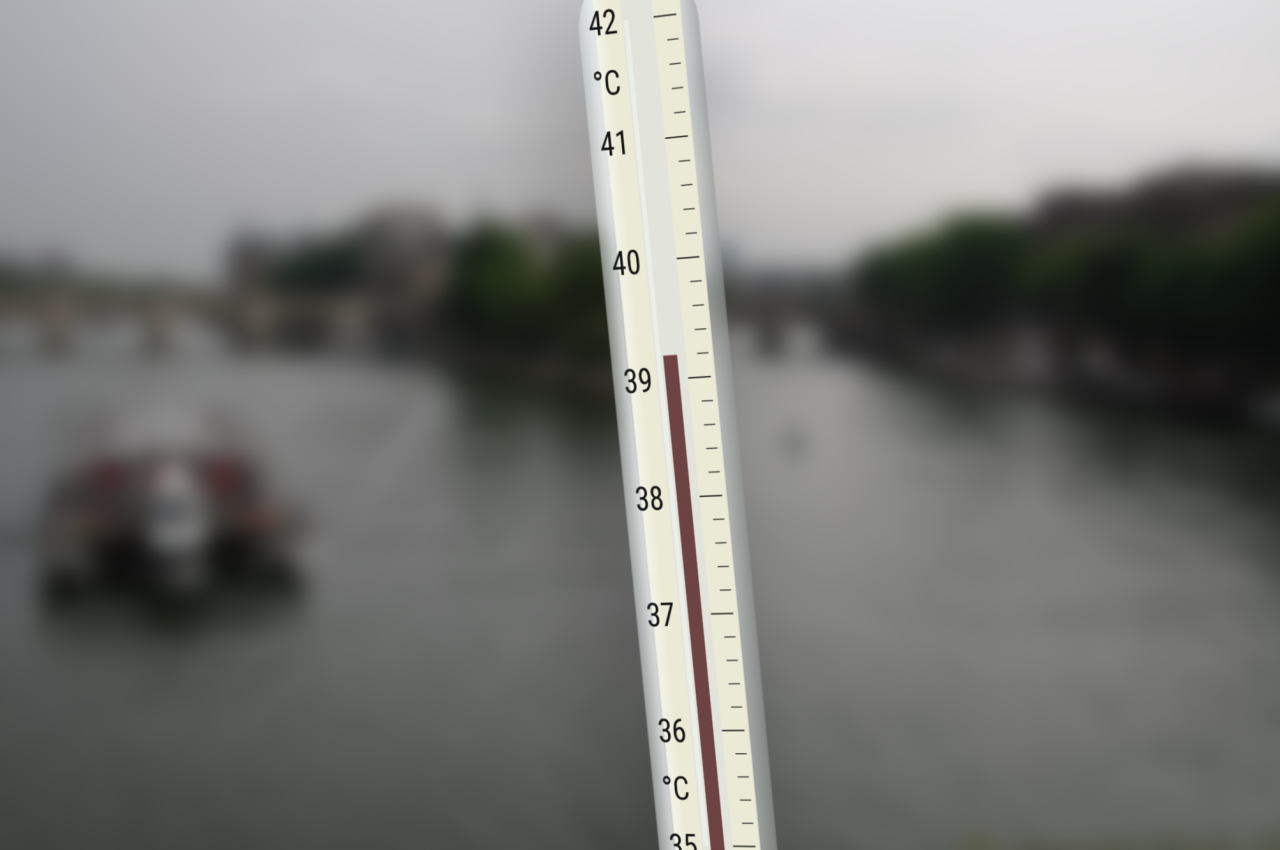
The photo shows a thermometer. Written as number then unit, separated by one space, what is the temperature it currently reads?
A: 39.2 °C
